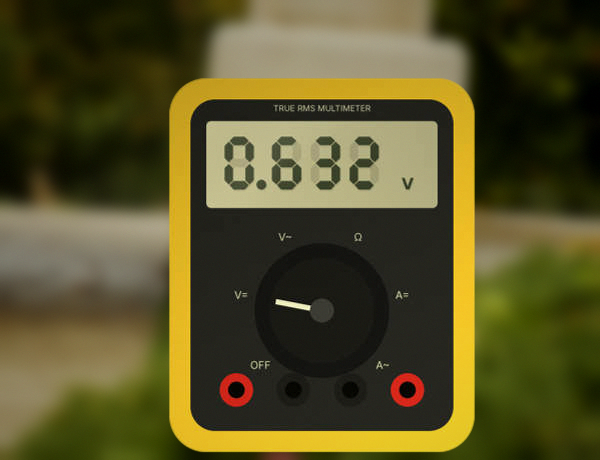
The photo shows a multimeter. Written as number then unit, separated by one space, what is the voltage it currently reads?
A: 0.632 V
